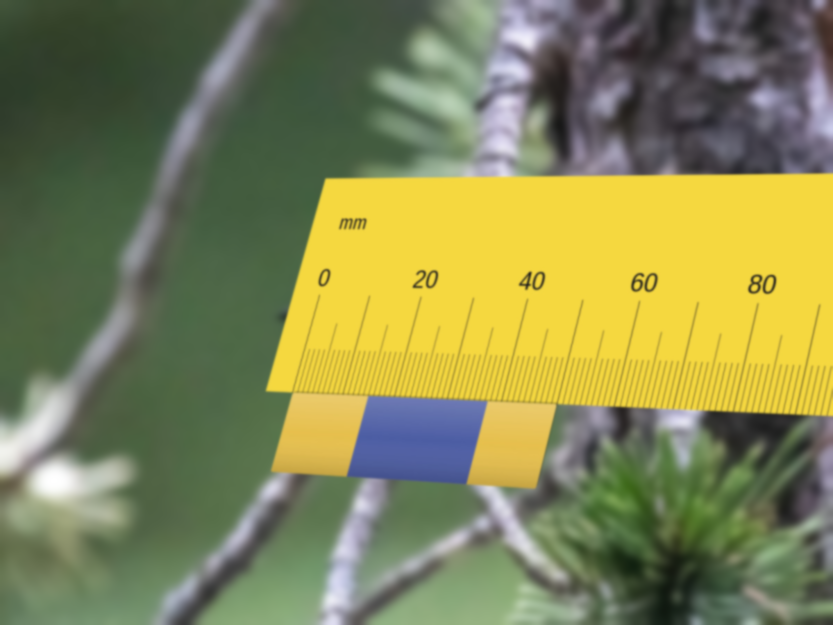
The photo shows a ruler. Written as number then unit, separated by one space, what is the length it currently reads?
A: 50 mm
